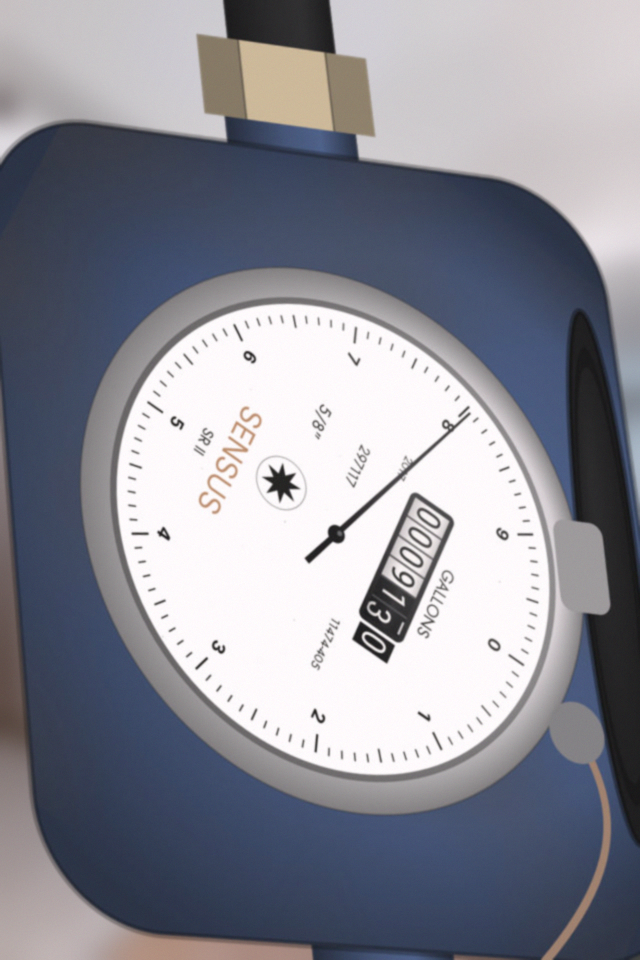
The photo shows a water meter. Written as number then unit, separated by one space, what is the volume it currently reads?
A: 9128.0 gal
